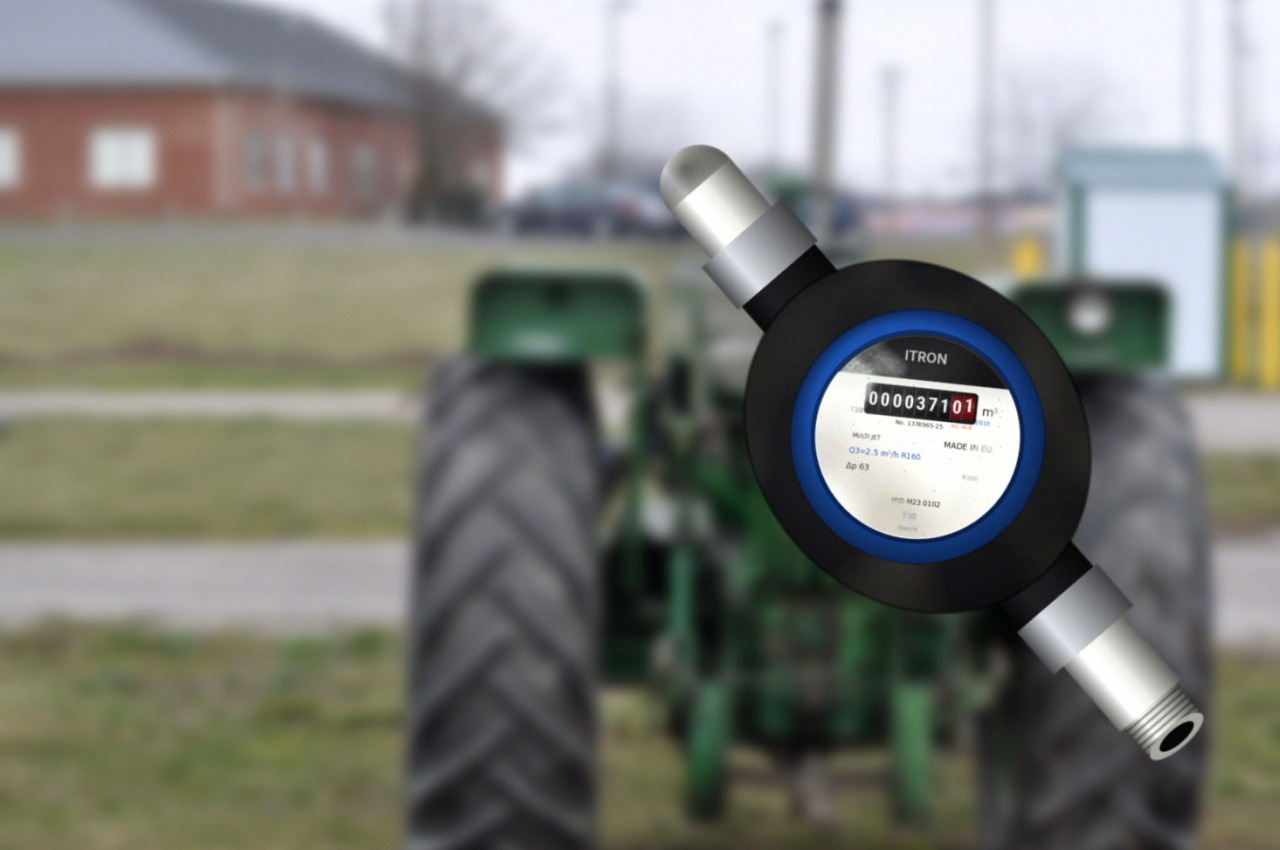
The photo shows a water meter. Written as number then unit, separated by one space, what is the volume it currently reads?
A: 371.01 m³
